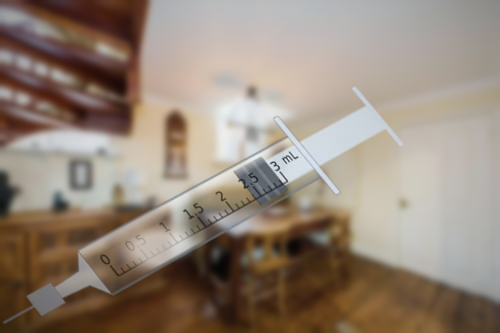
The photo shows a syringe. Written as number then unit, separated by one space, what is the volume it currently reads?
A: 2.4 mL
